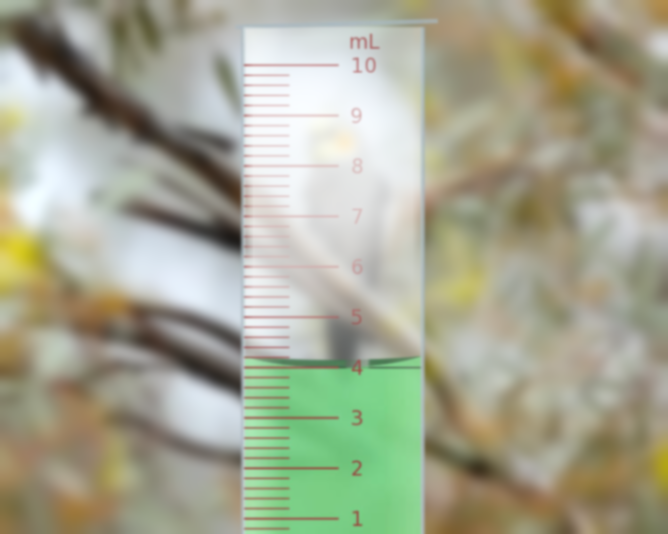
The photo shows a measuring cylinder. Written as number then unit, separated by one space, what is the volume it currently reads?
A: 4 mL
